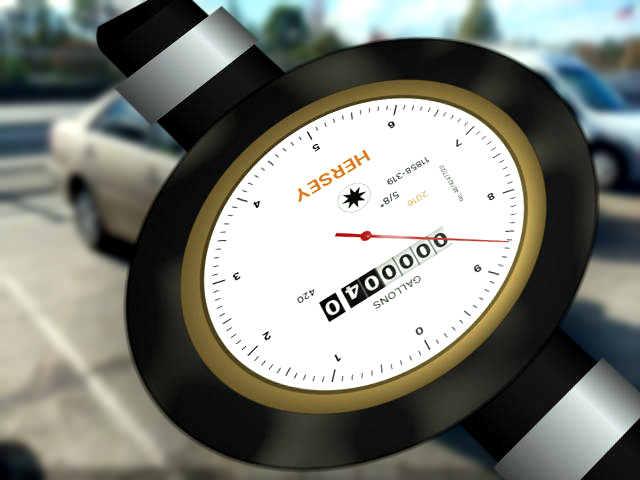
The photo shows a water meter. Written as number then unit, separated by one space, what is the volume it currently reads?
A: 38.6 gal
